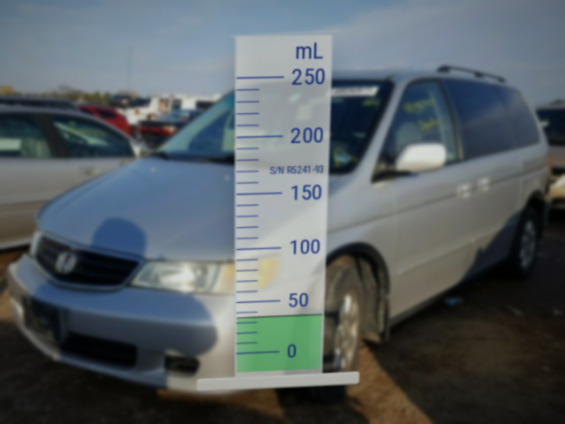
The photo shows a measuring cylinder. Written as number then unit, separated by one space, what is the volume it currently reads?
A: 35 mL
